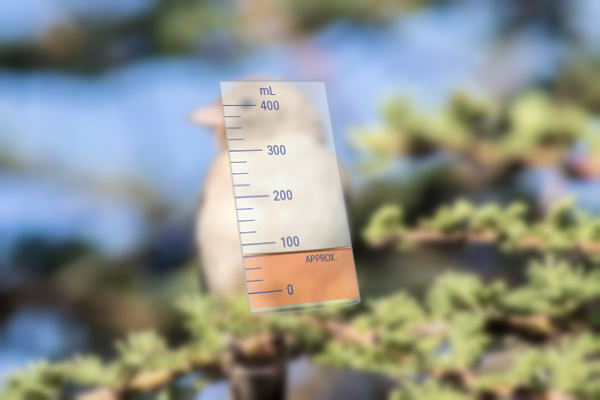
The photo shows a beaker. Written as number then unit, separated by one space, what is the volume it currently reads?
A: 75 mL
